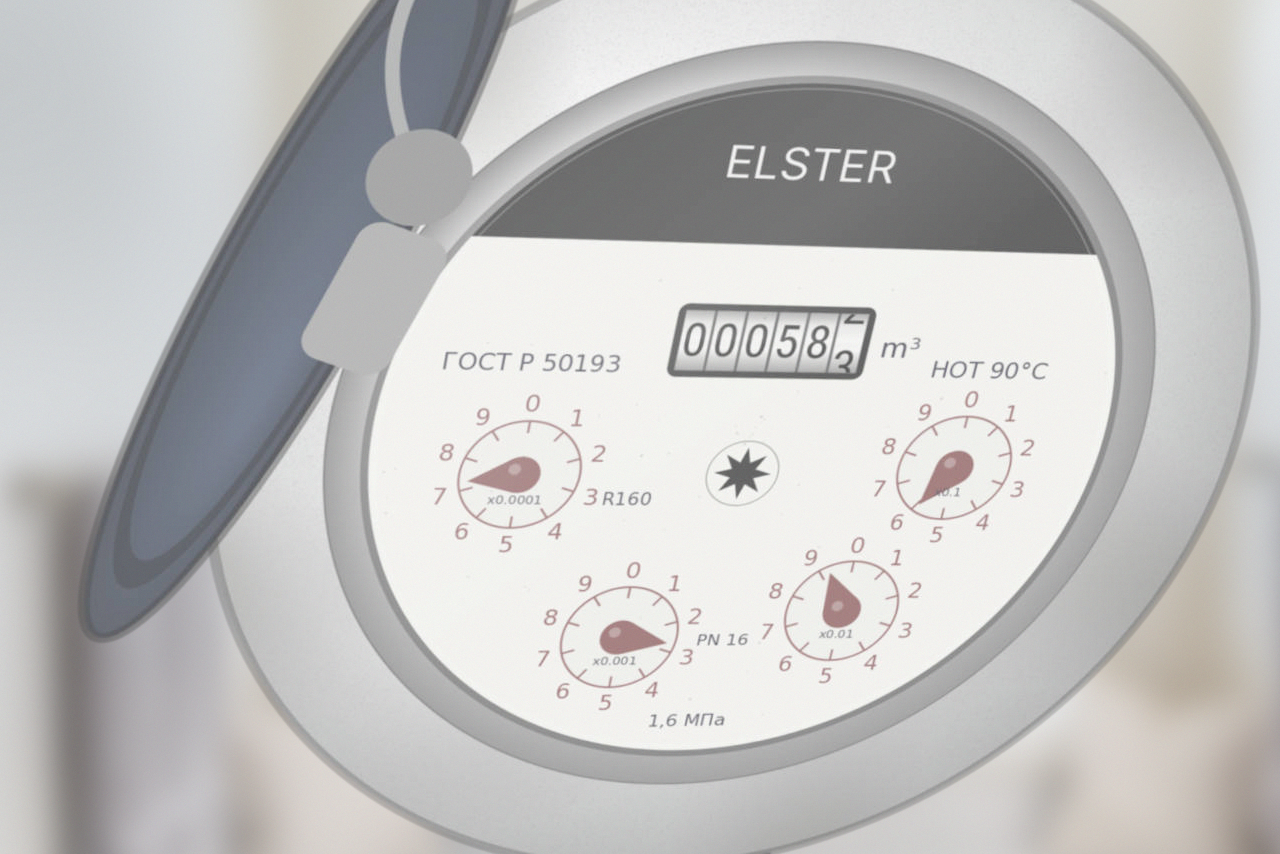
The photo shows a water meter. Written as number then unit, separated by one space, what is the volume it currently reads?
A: 582.5927 m³
